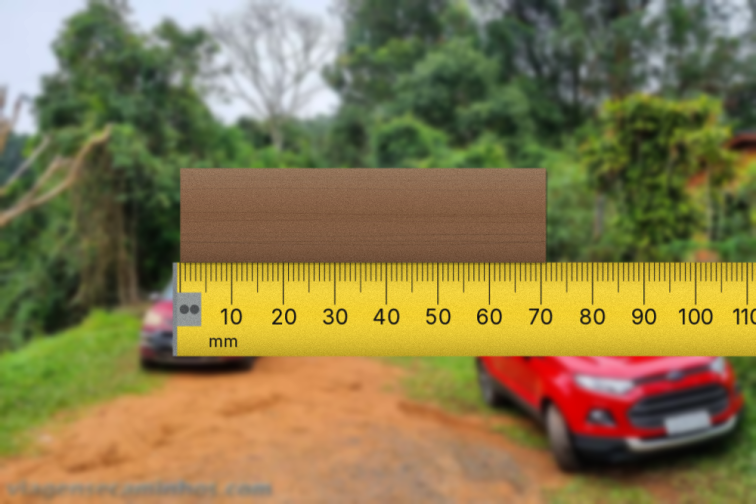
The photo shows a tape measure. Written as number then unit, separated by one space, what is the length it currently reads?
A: 71 mm
